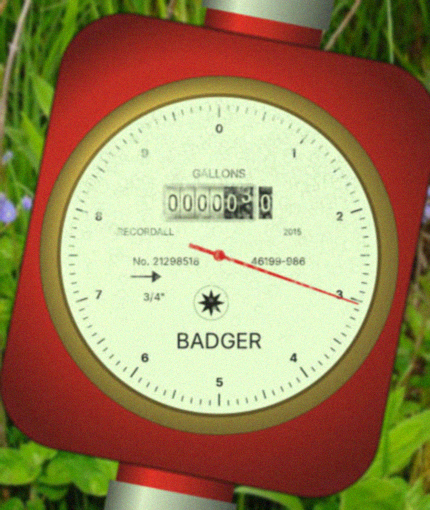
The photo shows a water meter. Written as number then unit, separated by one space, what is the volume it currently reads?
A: 33.0 gal
